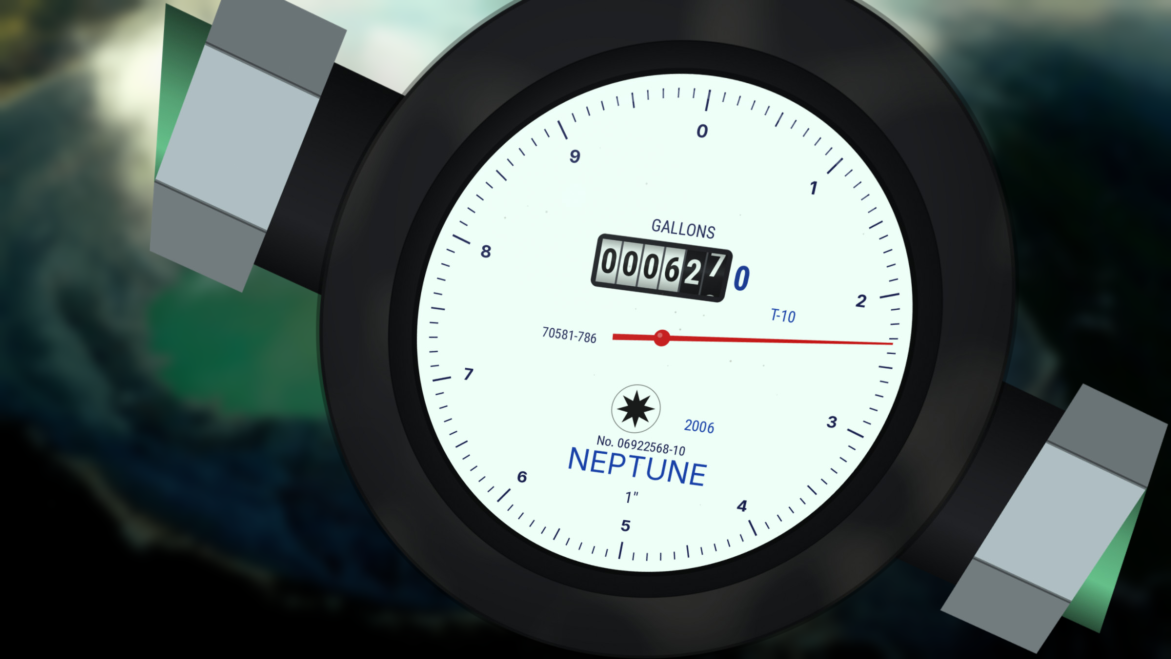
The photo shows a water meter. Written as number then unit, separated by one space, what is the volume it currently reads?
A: 6272.3 gal
